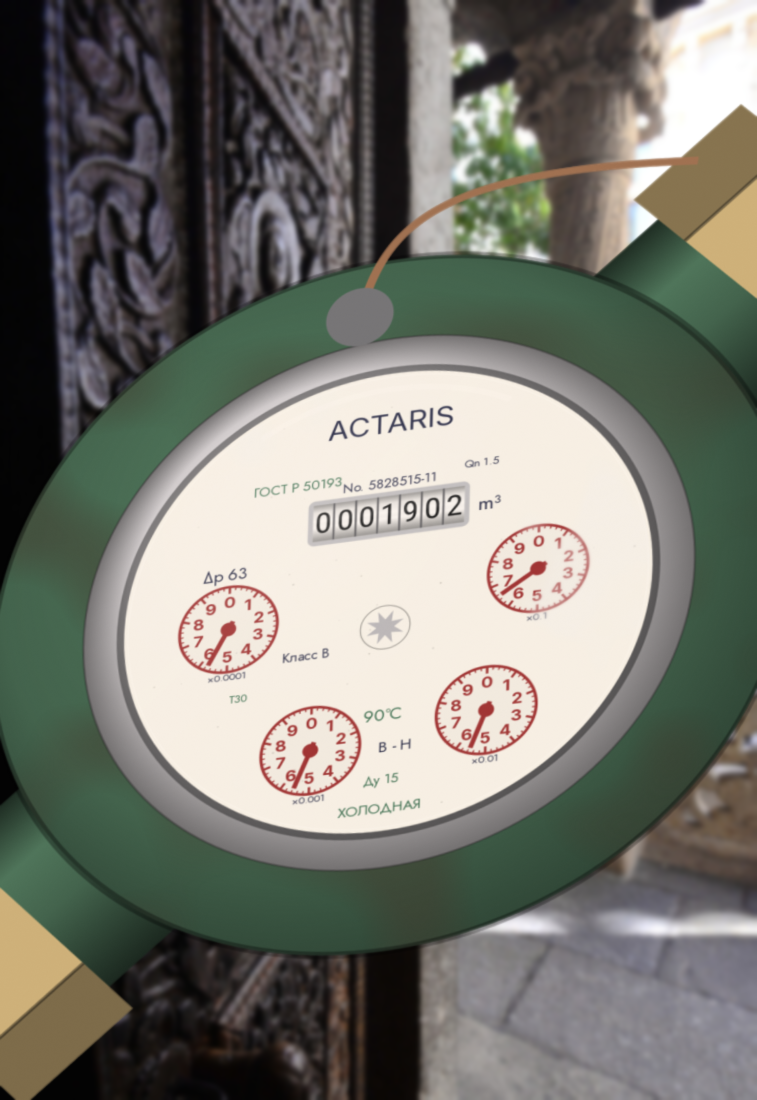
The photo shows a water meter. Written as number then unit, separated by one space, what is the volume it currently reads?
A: 1902.6555 m³
